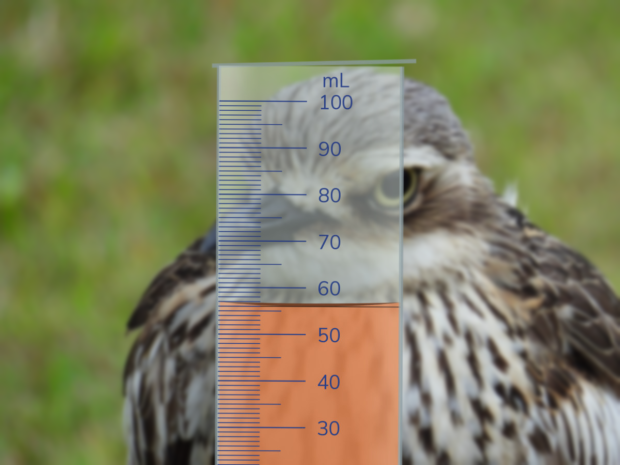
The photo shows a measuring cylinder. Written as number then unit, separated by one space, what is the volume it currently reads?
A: 56 mL
